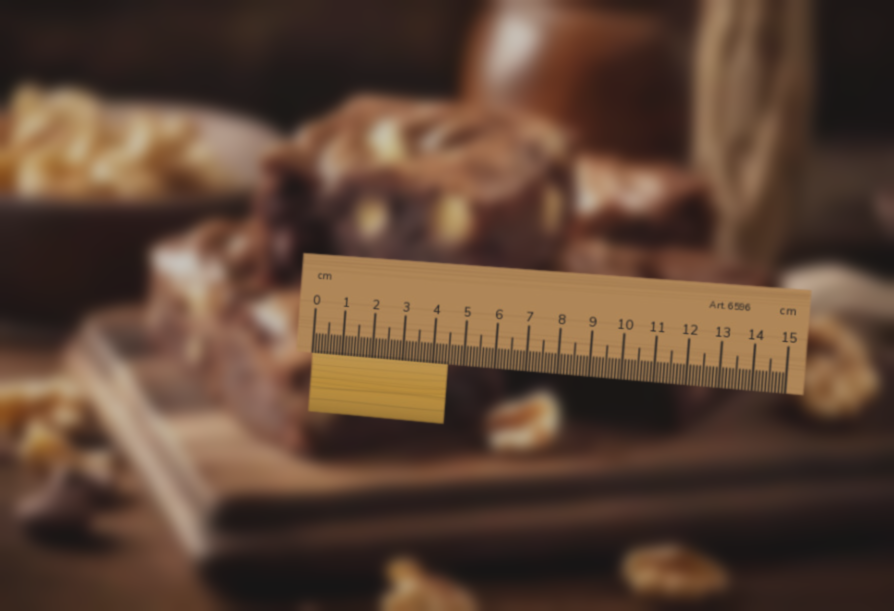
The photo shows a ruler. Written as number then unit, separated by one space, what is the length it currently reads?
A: 4.5 cm
